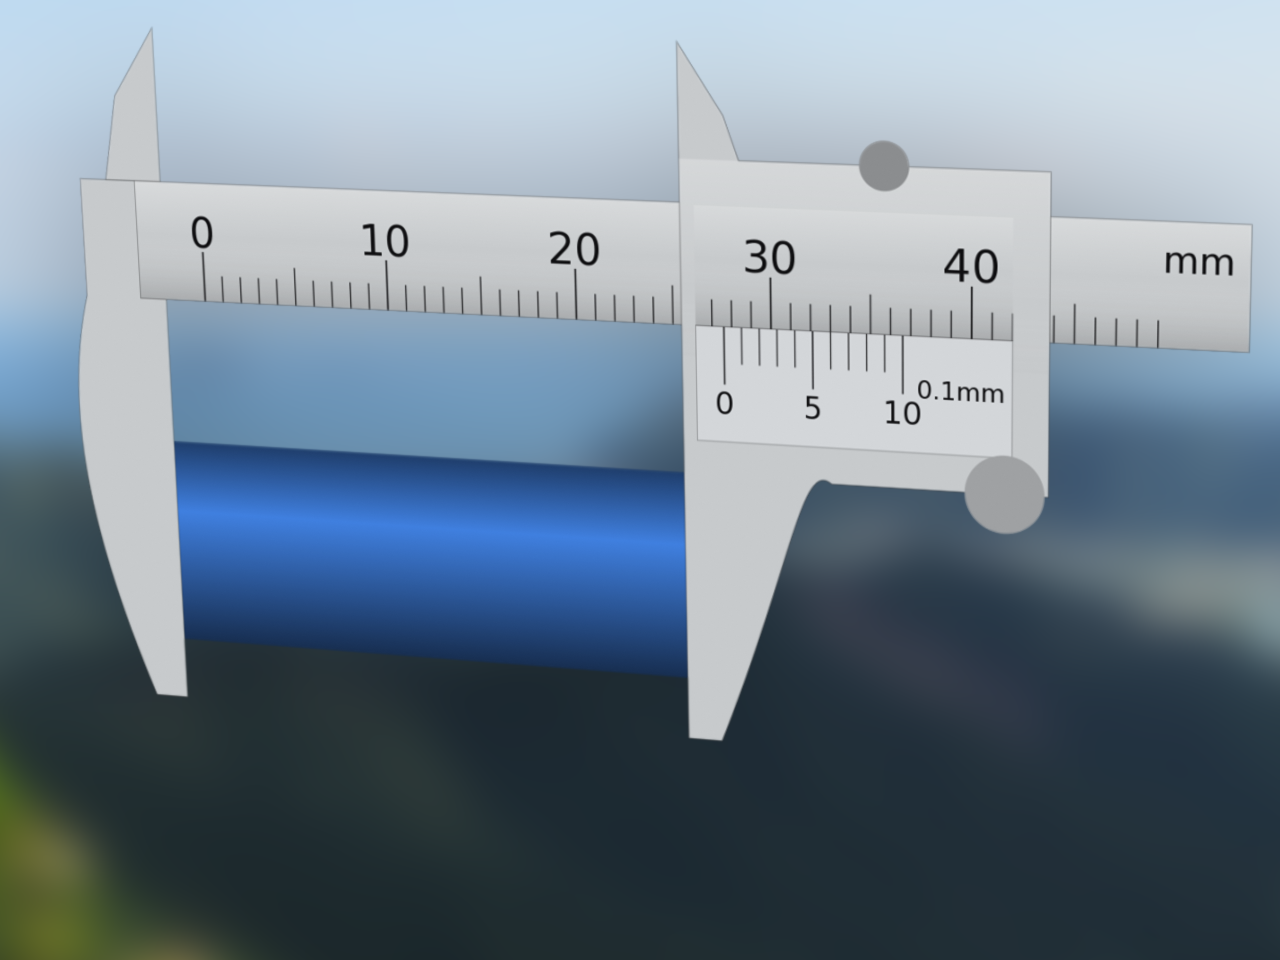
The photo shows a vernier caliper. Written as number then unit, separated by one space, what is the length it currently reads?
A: 27.6 mm
